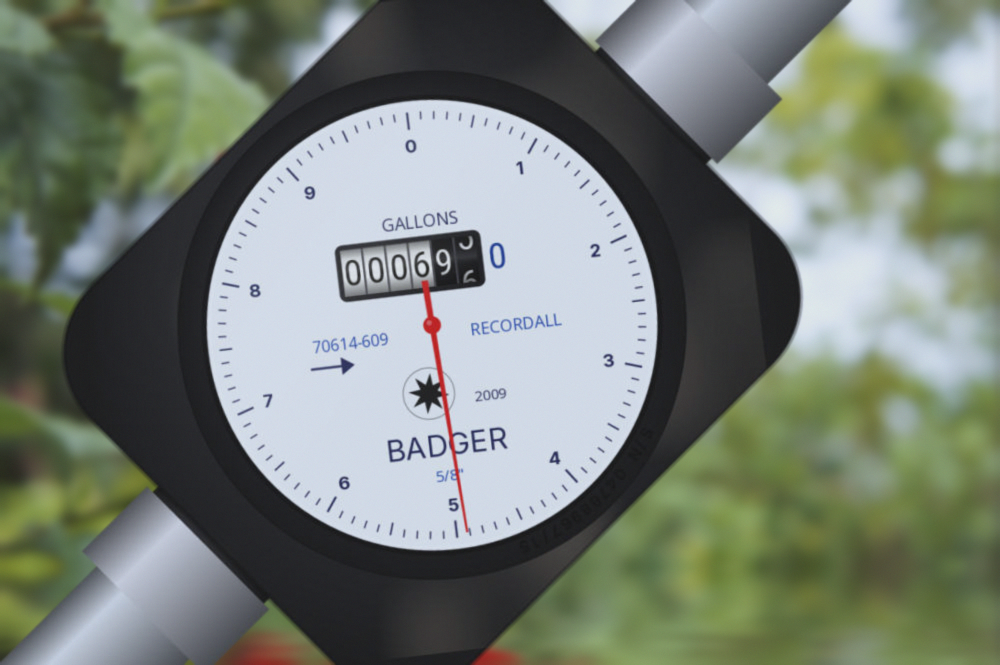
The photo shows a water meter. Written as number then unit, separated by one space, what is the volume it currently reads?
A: 6954.9 gal
